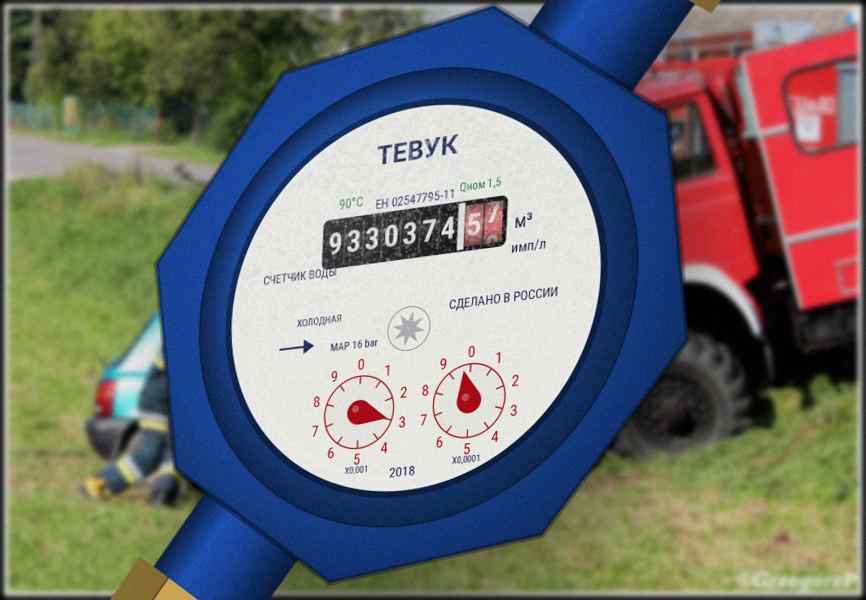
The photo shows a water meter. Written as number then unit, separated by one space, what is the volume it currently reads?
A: 9330374.5729 m³
